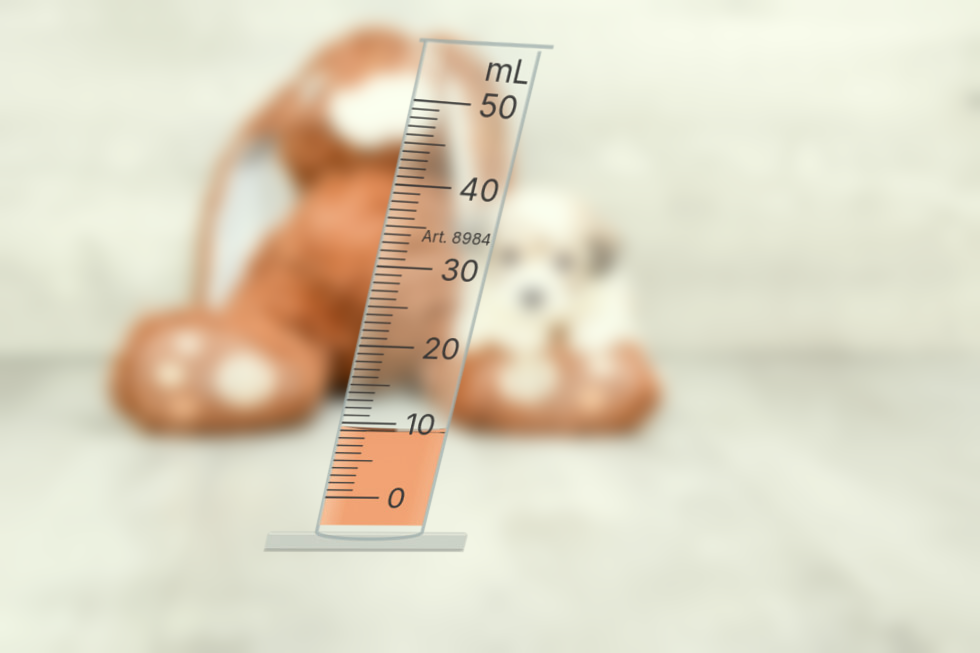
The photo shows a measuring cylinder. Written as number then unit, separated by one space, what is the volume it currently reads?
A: 9 mL
